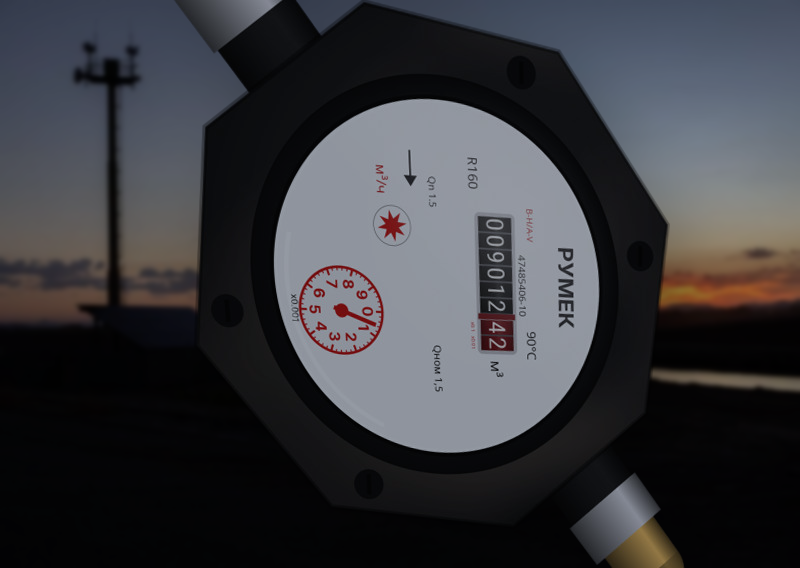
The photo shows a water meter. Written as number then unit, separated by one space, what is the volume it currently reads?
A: 9012.420 m³
